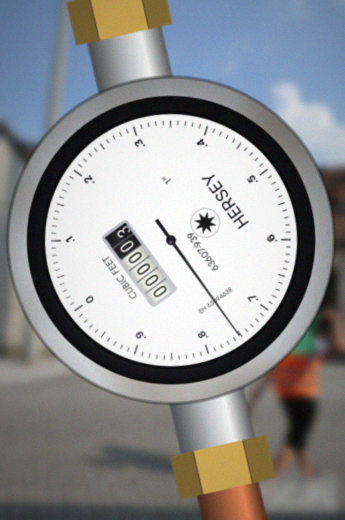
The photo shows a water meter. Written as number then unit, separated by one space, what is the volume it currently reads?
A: 2.75 ft³
